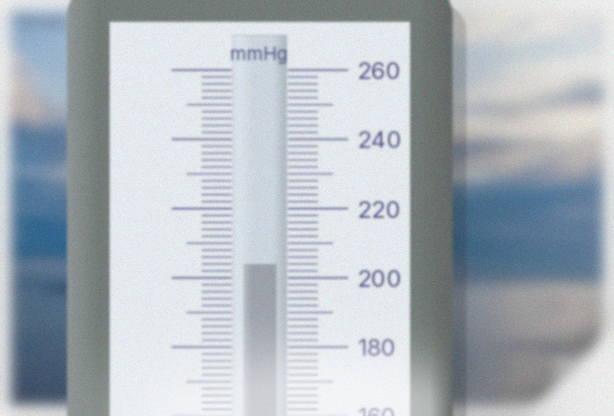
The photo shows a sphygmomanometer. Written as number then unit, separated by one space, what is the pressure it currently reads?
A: 204 mmHg
